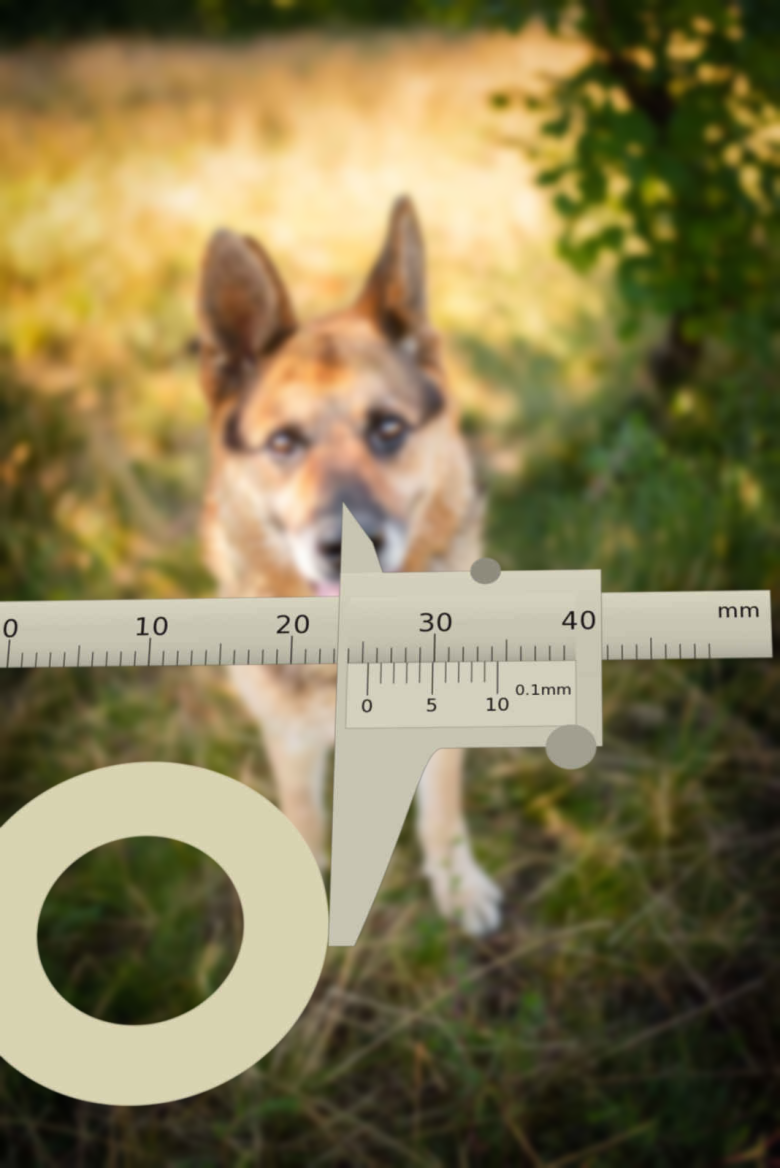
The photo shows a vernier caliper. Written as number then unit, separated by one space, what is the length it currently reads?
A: 25.4 mm
